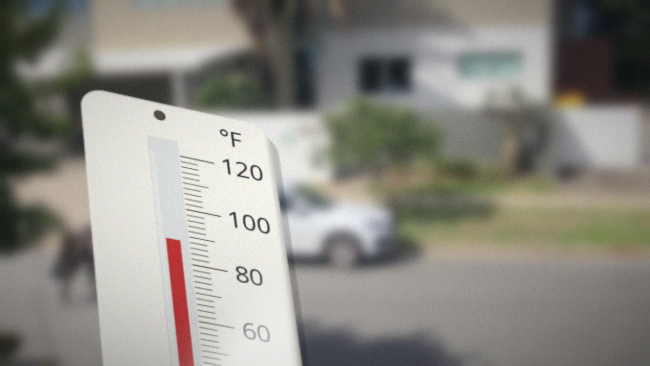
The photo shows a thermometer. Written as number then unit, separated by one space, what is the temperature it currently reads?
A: 88 °F
